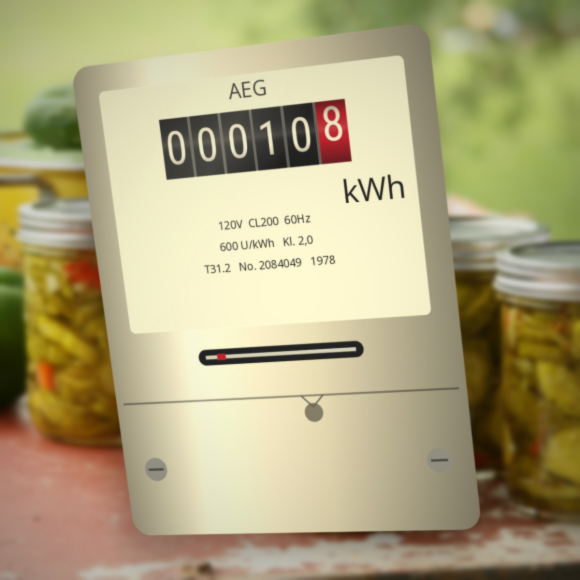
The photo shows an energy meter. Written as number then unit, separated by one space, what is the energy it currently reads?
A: 10.8 kWh
